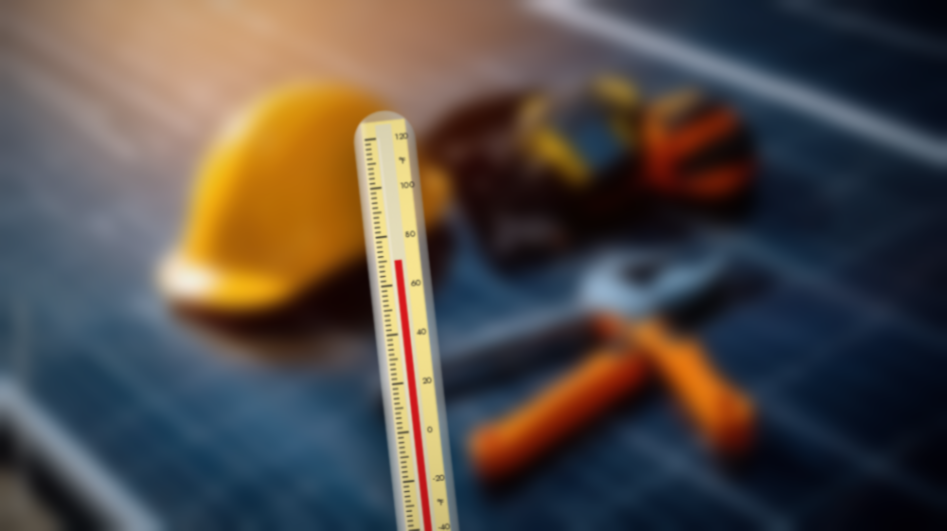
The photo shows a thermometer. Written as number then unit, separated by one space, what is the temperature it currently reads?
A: 70 °F
